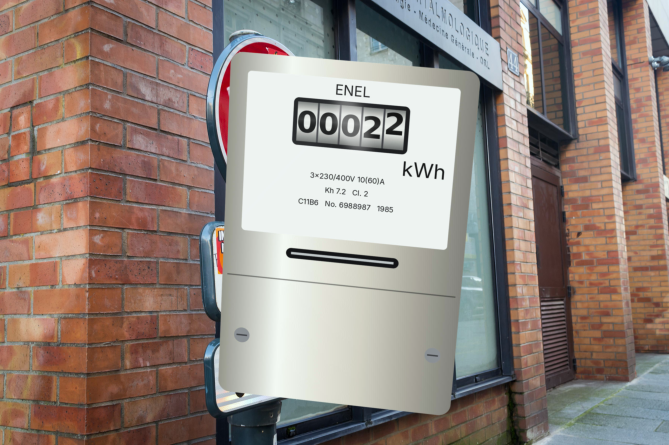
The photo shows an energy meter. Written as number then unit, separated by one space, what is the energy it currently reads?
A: 22 kWh
